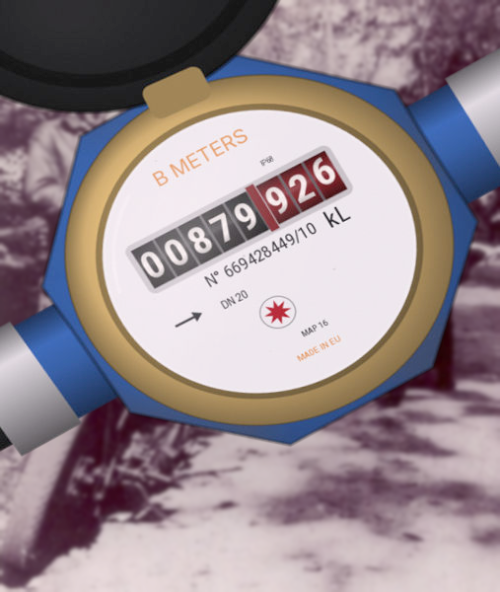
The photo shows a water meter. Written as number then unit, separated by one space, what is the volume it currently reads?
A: 879.926 kL
